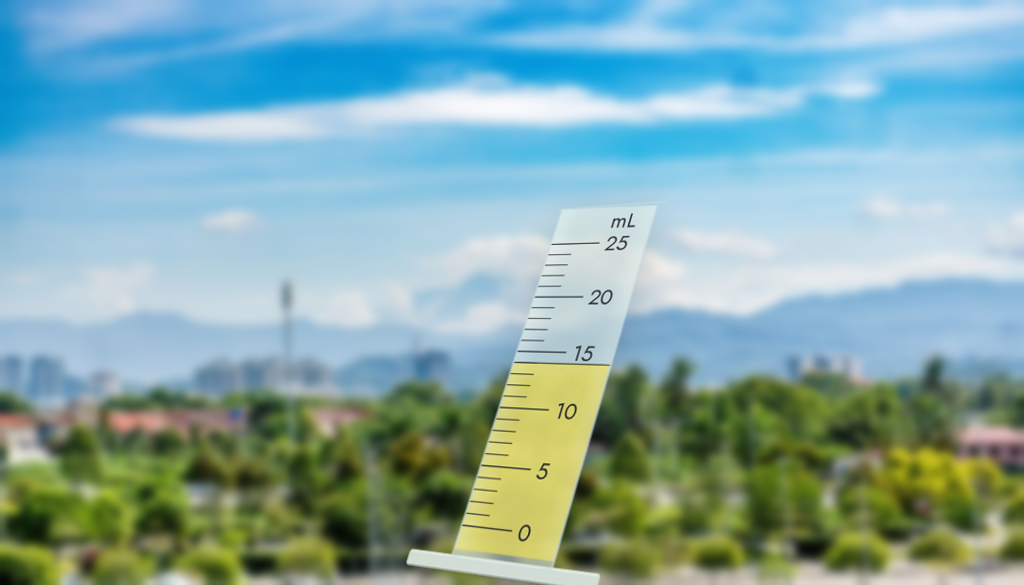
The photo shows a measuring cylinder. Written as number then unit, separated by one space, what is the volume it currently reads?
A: 14 mL
